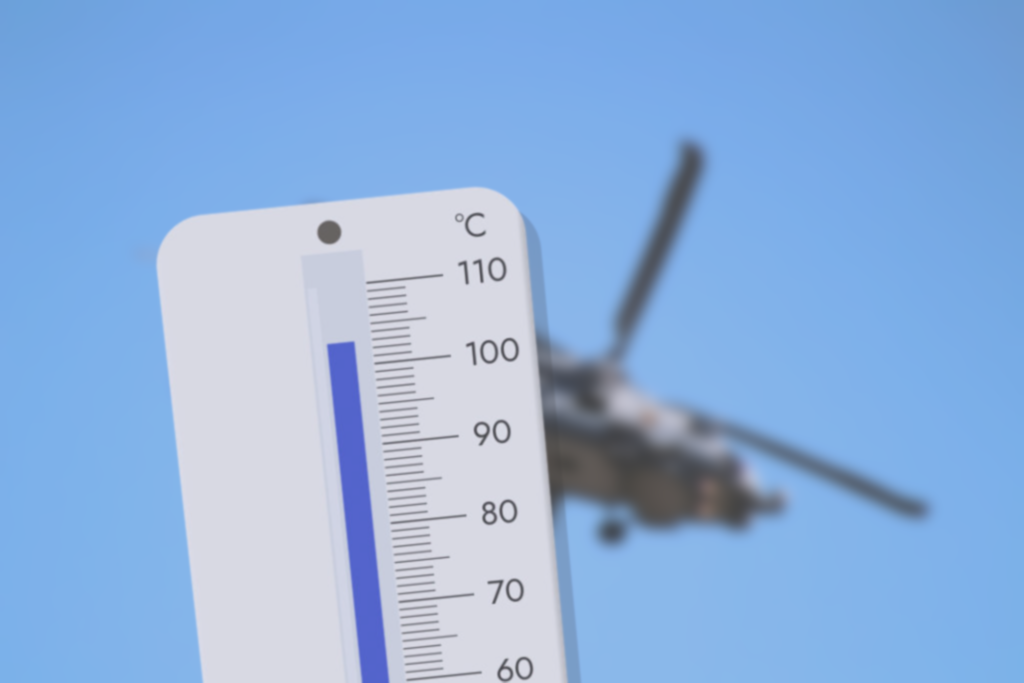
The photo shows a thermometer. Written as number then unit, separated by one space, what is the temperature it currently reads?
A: 103 °C
